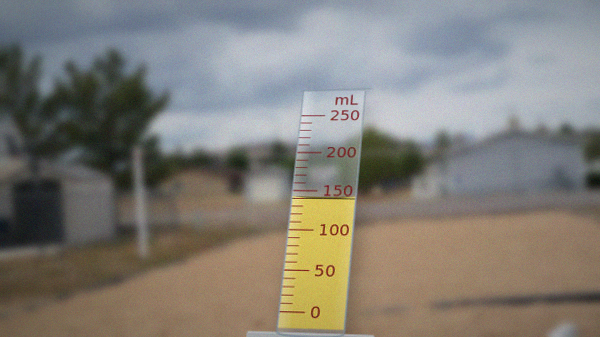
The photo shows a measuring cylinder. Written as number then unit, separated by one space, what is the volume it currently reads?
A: 140 mL
